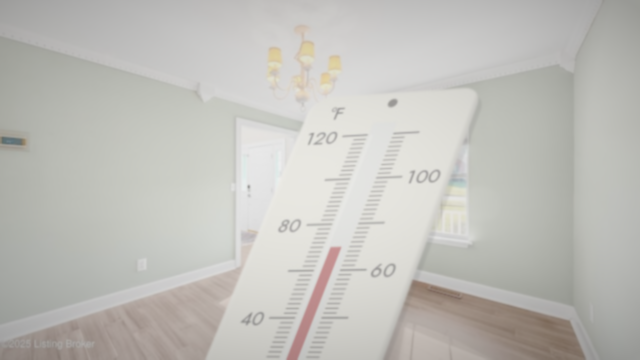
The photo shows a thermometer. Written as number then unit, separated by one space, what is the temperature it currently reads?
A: 70 °F
